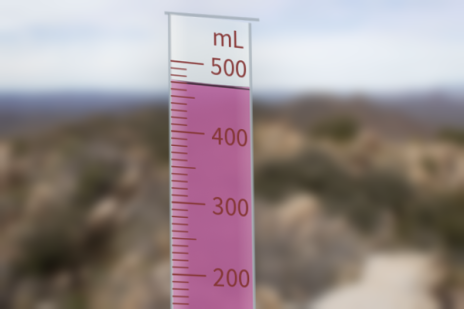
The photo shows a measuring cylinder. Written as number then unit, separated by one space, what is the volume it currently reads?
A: 470 mL
